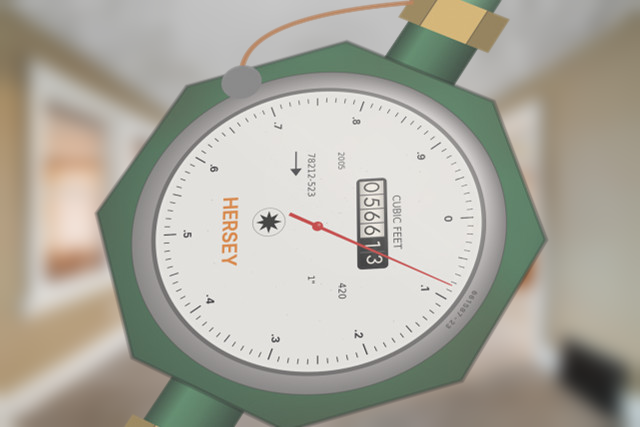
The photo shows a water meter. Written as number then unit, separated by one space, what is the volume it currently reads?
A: 56613.08 ft³
